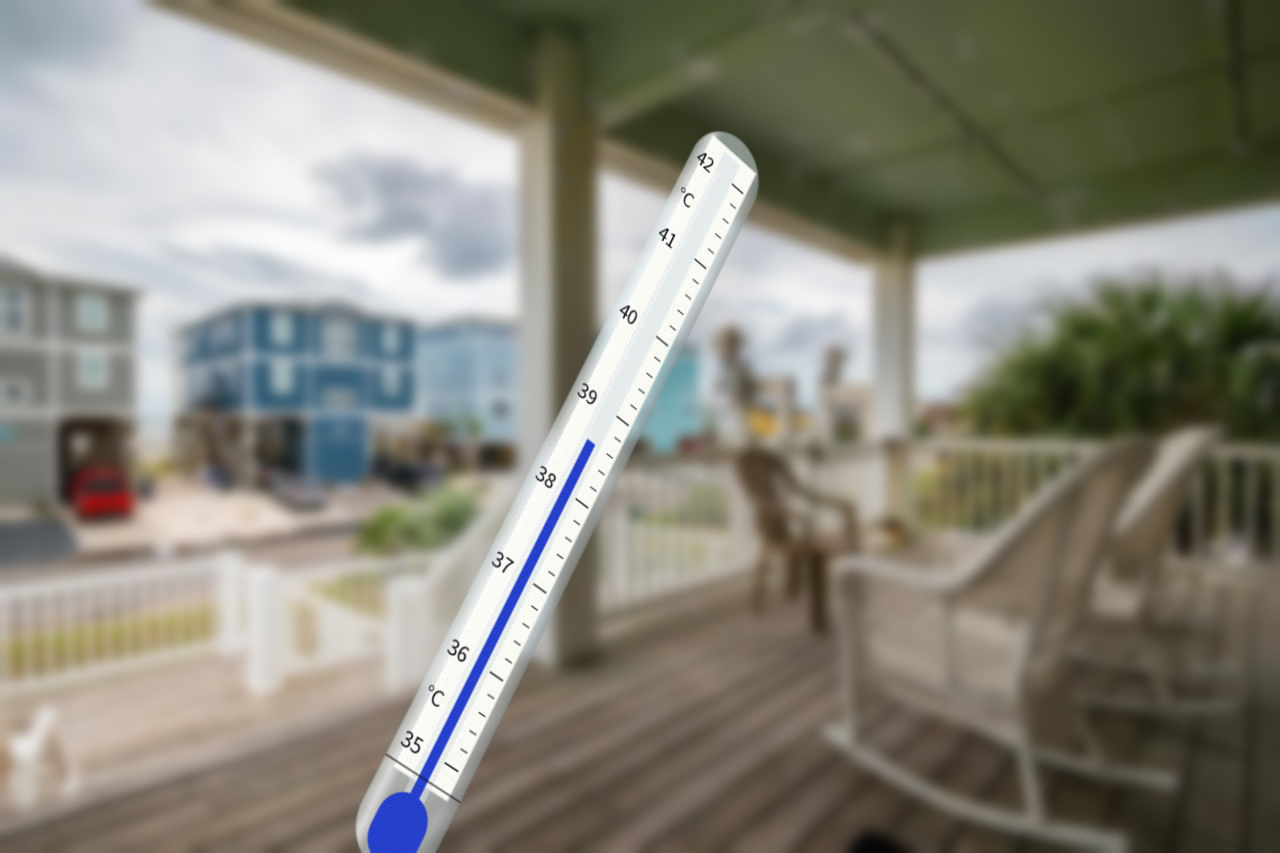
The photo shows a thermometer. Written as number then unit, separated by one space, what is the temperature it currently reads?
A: 38.6 °C
